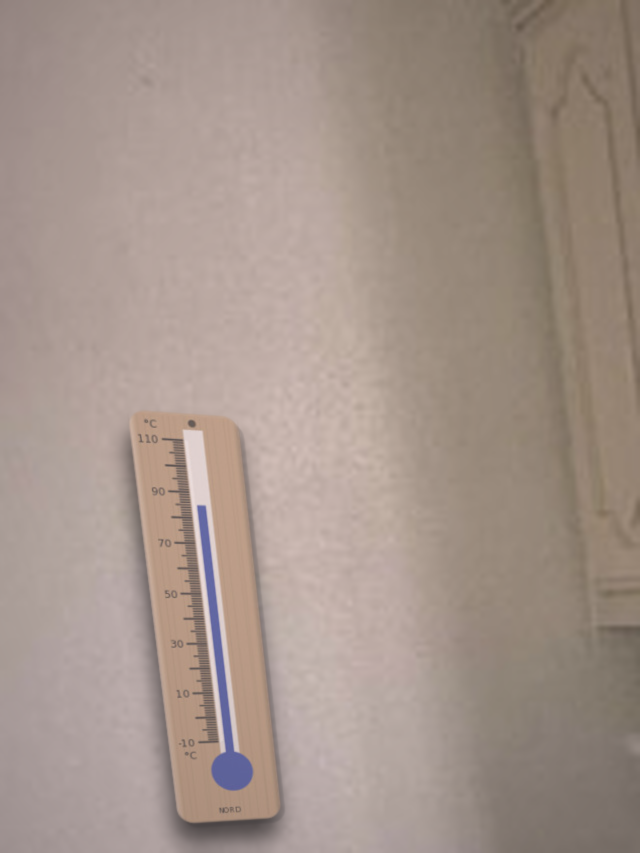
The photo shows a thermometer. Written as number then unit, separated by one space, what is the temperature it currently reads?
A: 85 °C
